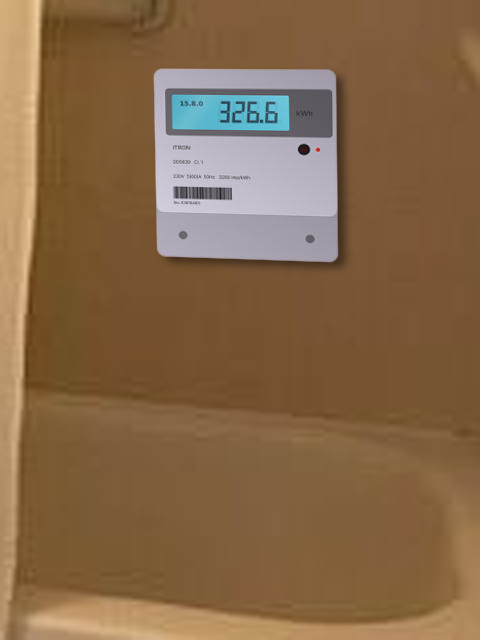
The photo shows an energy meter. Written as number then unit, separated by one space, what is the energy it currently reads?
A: 326.6 kWh
